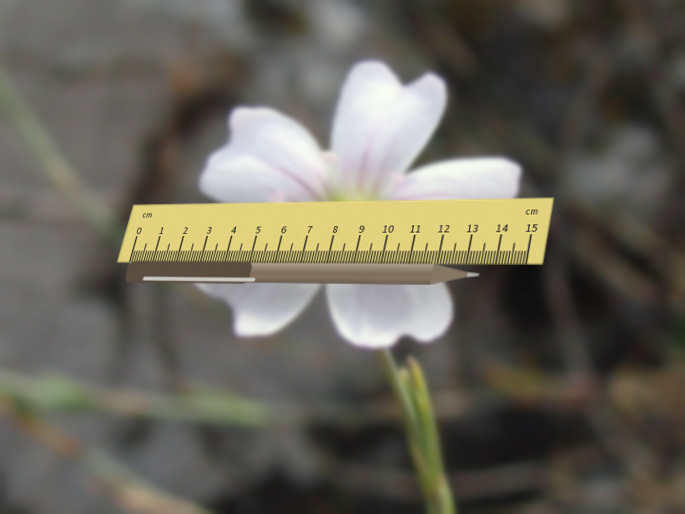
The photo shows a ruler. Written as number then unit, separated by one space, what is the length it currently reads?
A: 13.5 cm
